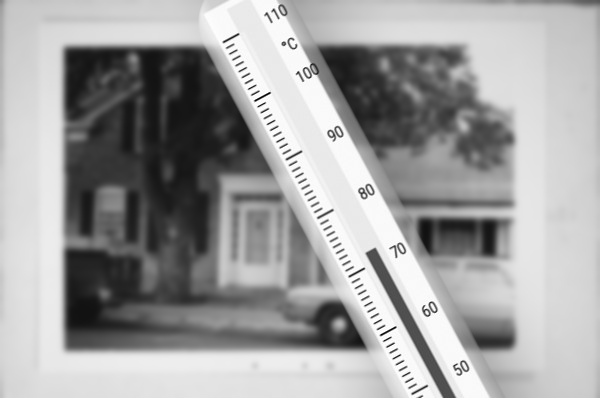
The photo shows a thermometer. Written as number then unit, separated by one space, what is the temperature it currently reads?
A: 72 °C
